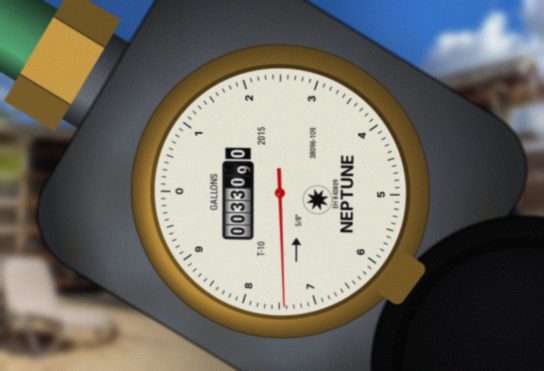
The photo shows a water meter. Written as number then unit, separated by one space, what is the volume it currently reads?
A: 33087.4 gal
